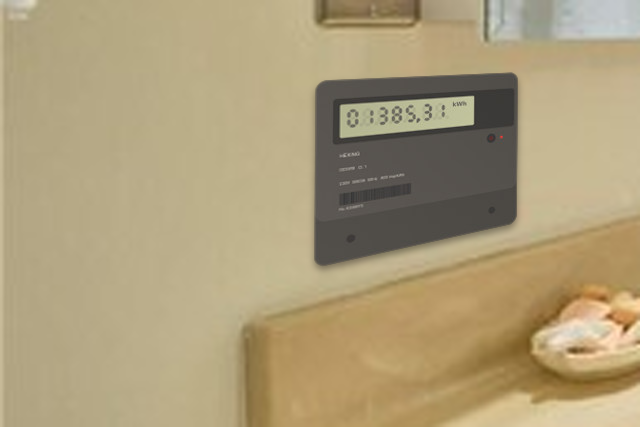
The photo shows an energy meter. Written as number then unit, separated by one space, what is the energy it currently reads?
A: 1385.31 kWh
